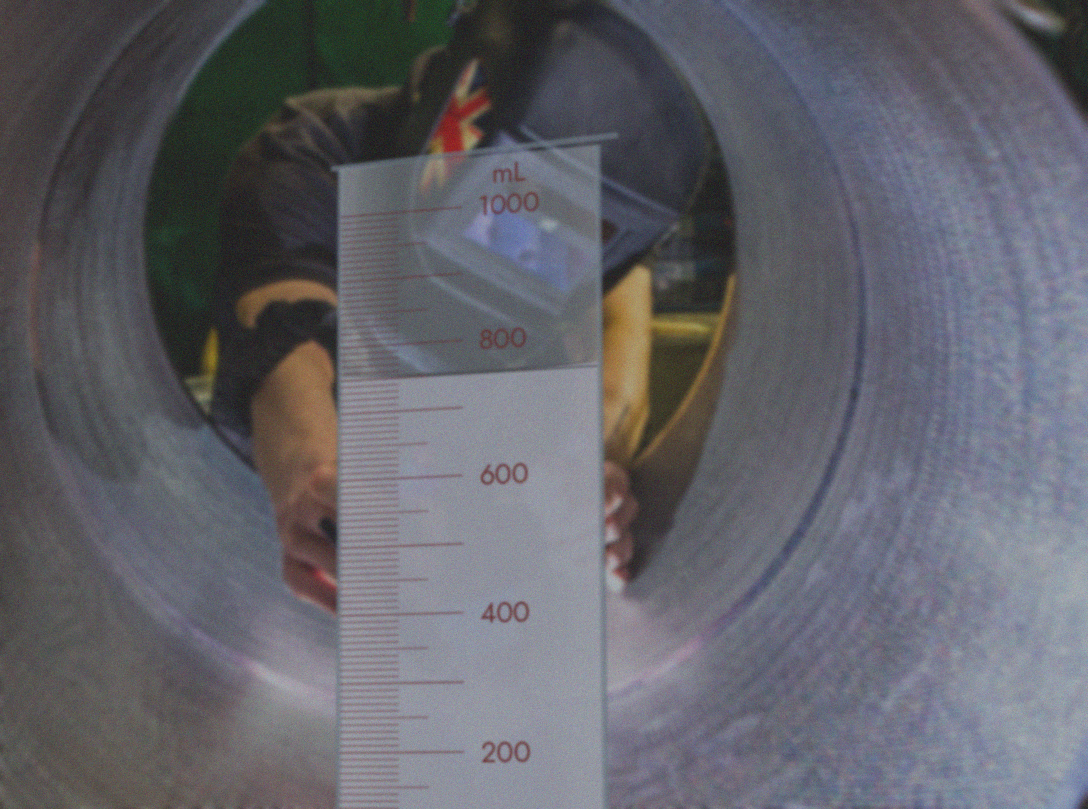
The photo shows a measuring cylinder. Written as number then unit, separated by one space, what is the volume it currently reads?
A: 750 mL
